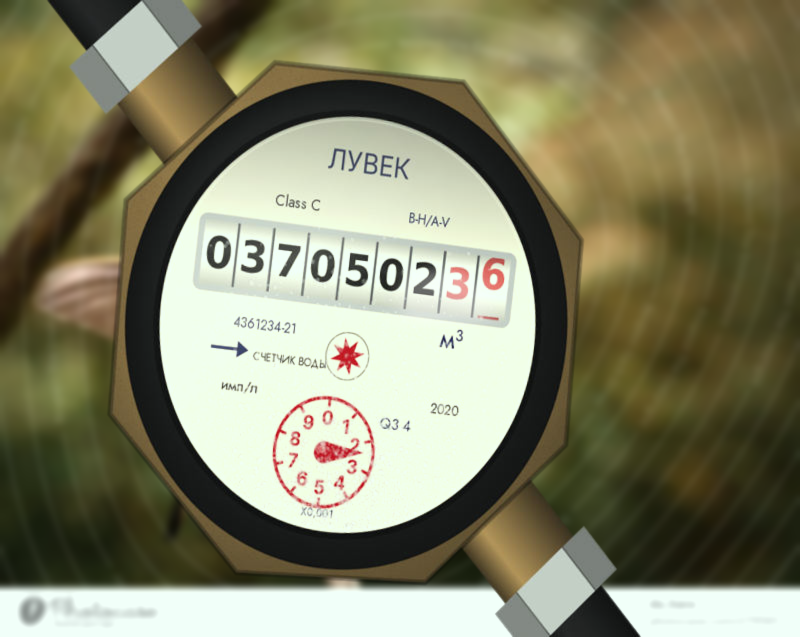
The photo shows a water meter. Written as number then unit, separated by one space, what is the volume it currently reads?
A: 370502.362 m³
